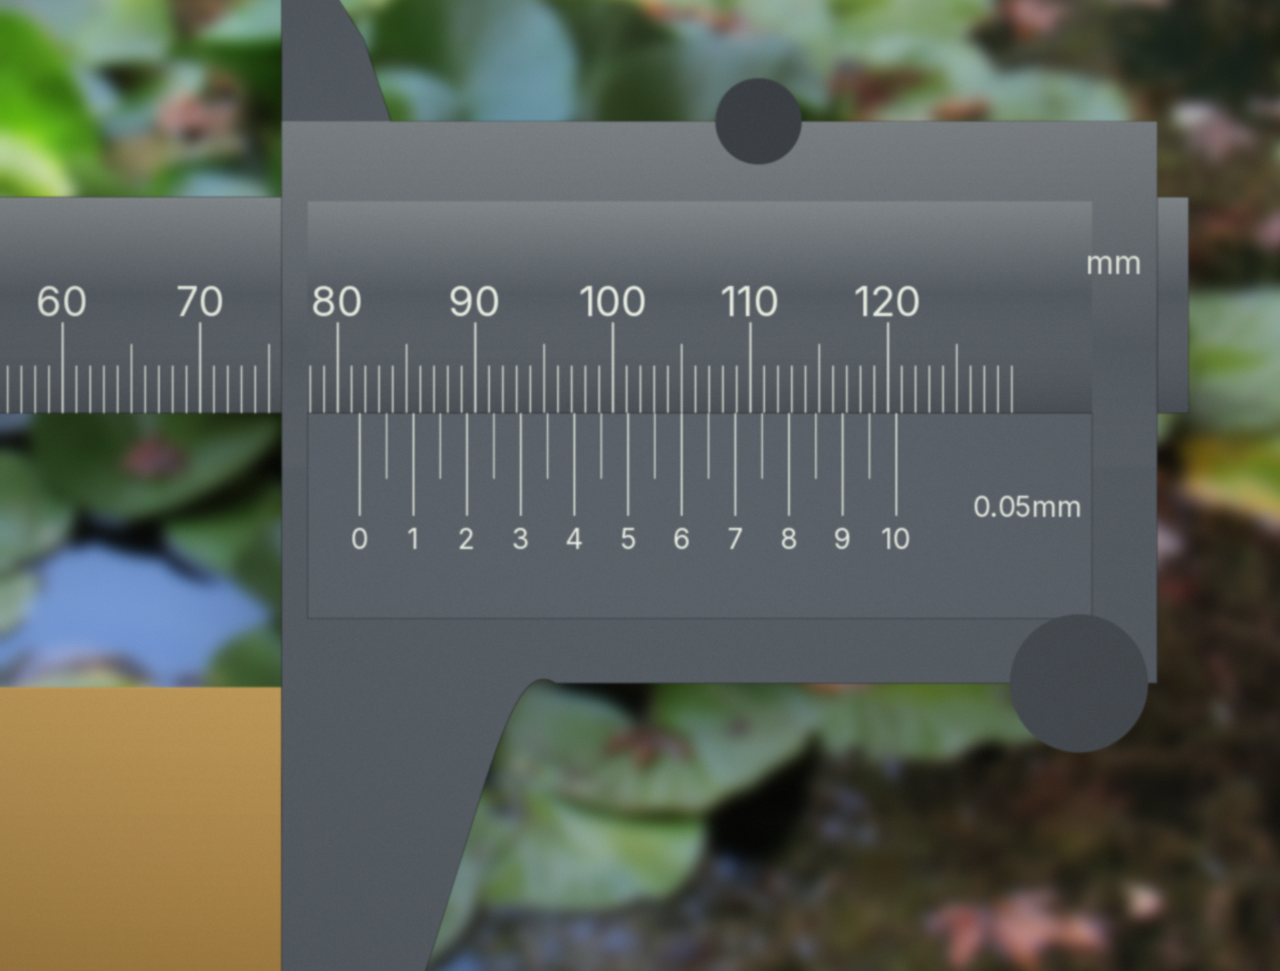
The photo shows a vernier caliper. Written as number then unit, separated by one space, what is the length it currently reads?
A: 81.6 mm
